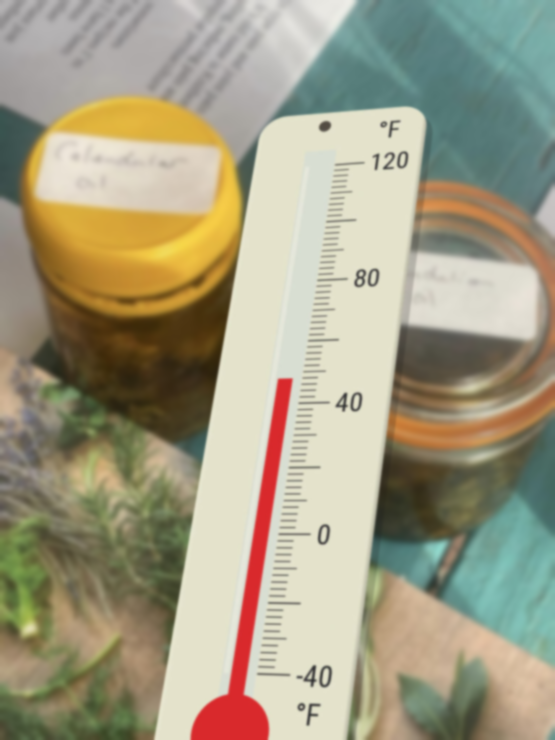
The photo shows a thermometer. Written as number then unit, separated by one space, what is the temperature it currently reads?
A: 48 °F
